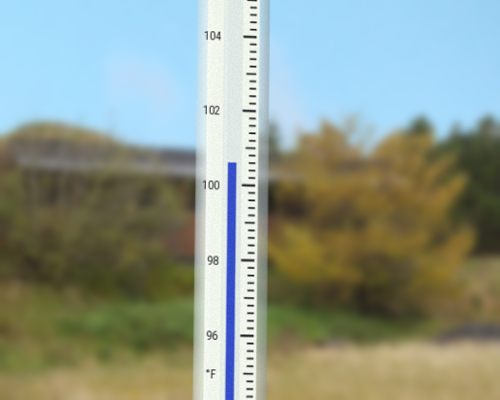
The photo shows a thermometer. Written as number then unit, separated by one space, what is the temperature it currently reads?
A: 100.6 °F
